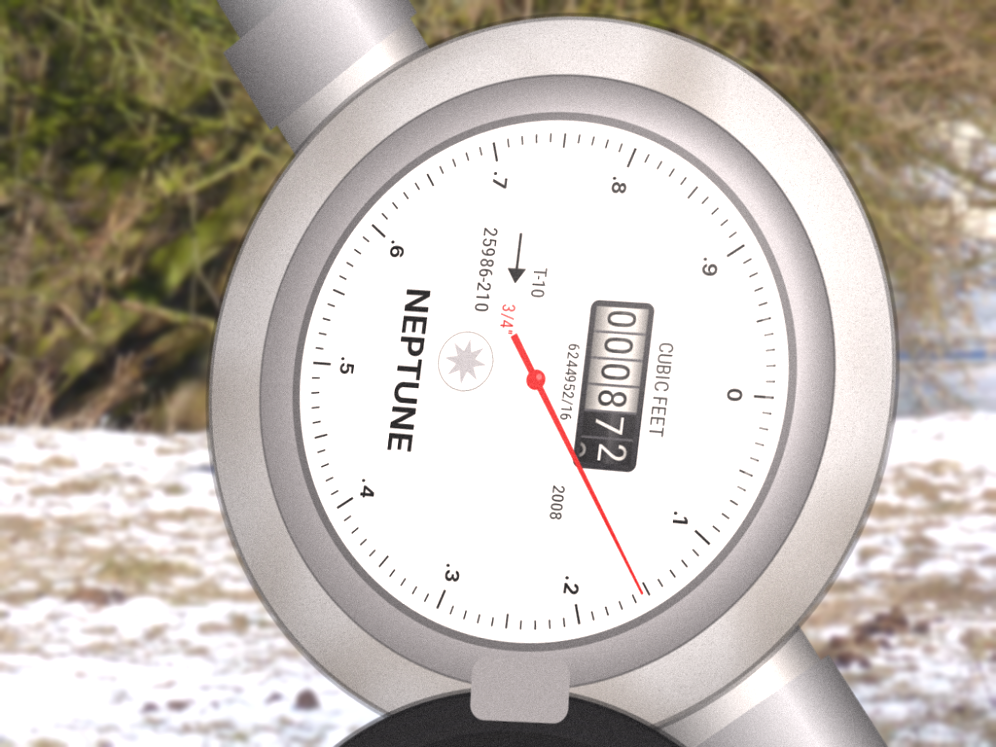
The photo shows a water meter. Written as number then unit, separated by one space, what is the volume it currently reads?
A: 872.15 ft³
